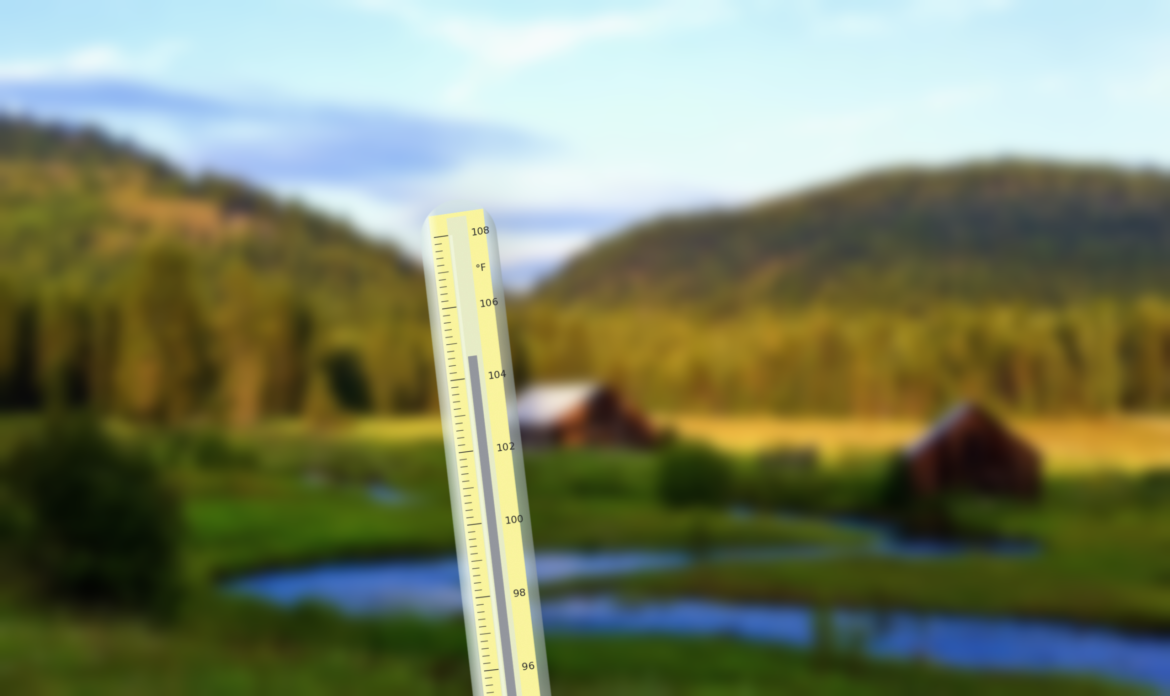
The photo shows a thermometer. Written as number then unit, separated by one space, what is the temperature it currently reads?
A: 104.6 °F
